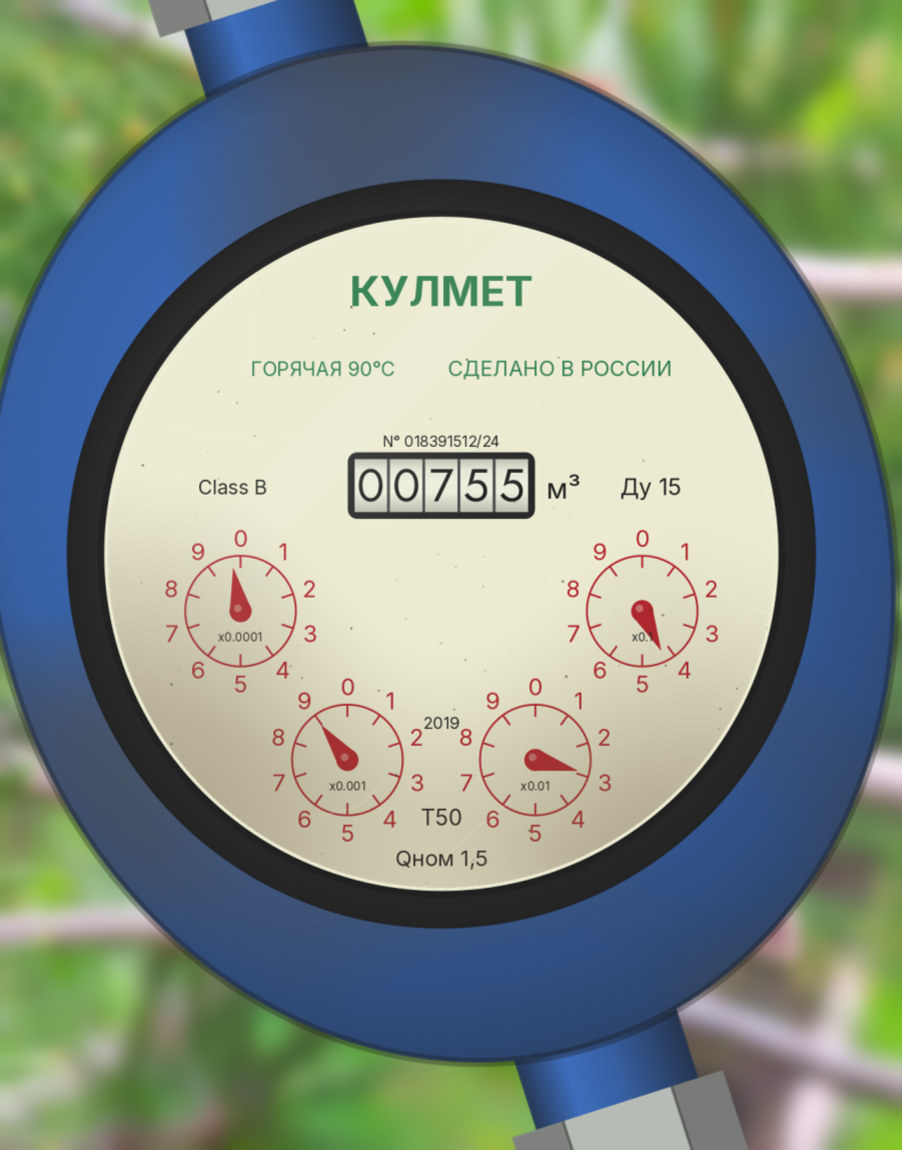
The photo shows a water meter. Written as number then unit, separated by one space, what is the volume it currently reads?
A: 755.4289 m³
